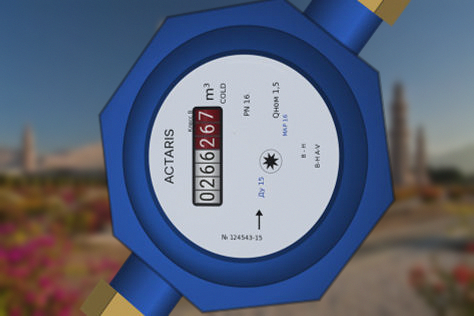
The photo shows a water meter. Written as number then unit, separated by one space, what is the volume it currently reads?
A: 266.267 m³
